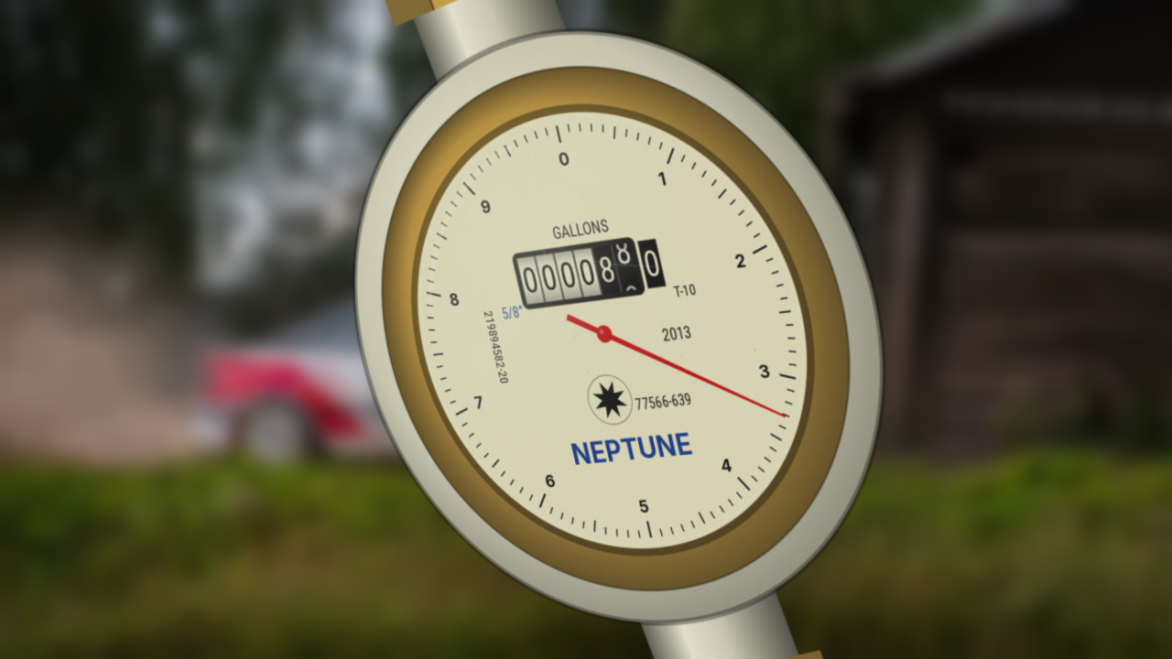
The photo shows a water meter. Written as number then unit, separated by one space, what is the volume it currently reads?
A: 883.3 gal
